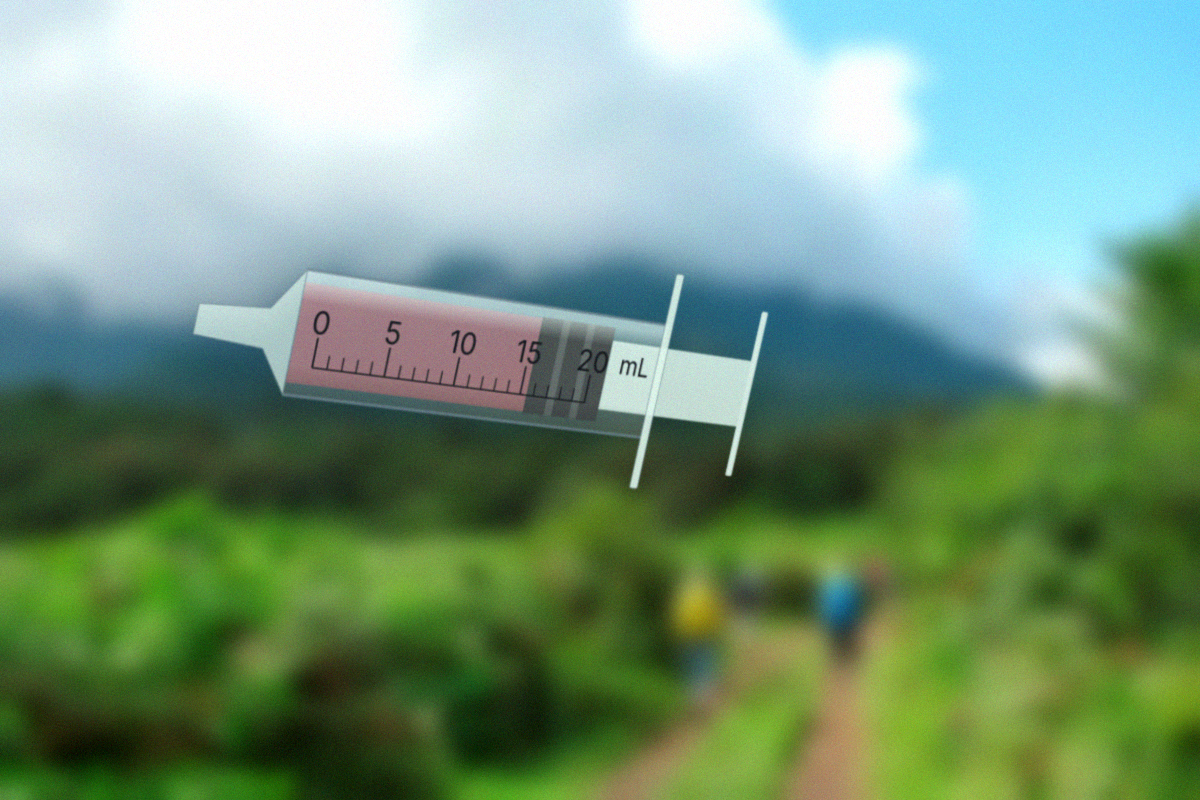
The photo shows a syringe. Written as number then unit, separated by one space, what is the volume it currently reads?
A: 15.5 mL
